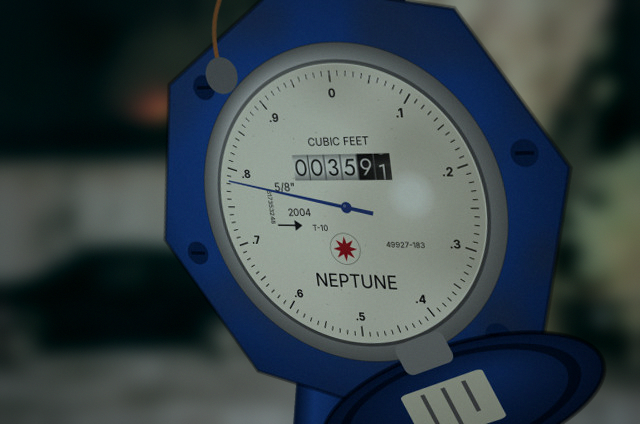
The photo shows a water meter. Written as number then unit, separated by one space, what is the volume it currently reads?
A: 3590.78 ft³
